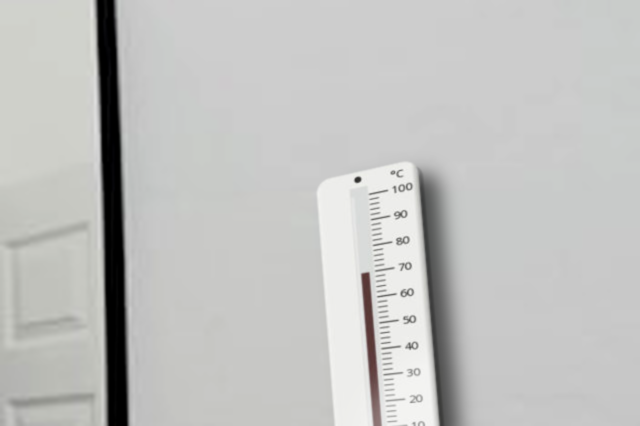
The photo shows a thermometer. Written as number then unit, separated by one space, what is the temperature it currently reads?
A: 70 °C
